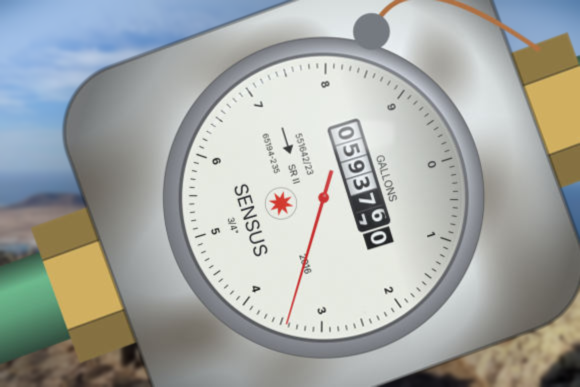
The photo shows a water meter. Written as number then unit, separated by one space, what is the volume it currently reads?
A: 593763.4 gal
